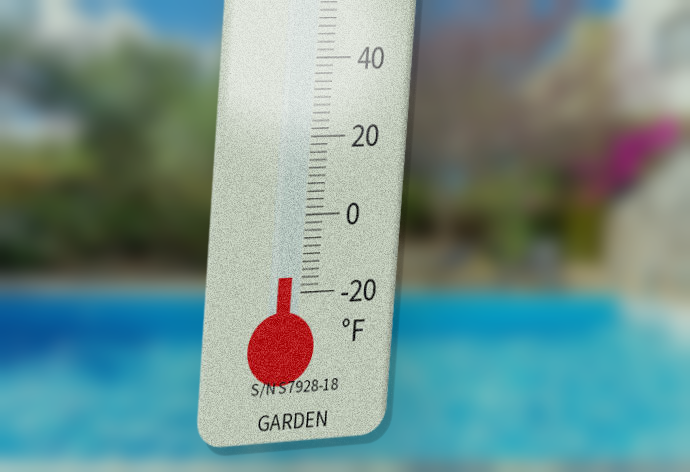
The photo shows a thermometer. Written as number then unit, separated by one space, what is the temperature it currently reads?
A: -16 °F
